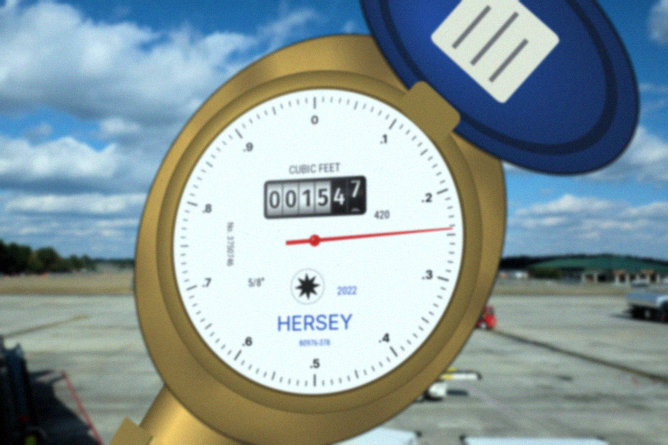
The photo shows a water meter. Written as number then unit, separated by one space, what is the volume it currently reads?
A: 1547.24 ft³
